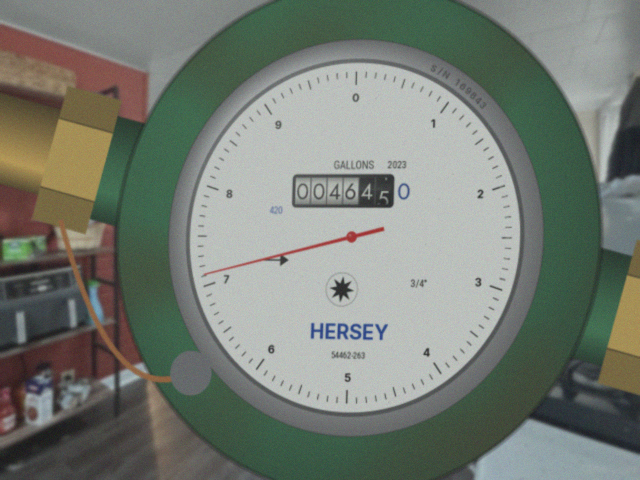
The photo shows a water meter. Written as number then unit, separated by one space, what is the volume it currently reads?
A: 46447.1 gal
